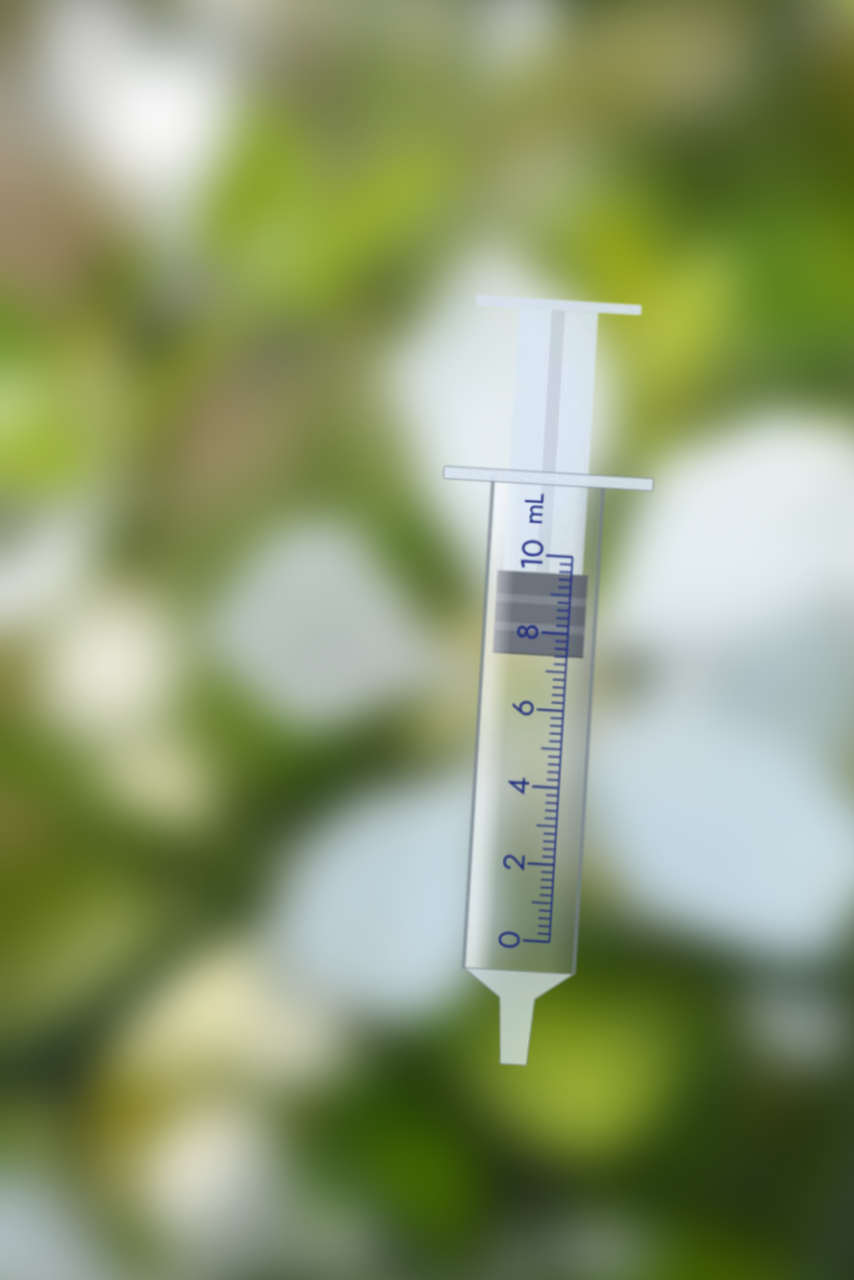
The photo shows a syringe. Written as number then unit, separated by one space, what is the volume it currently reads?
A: 7.4 mL
